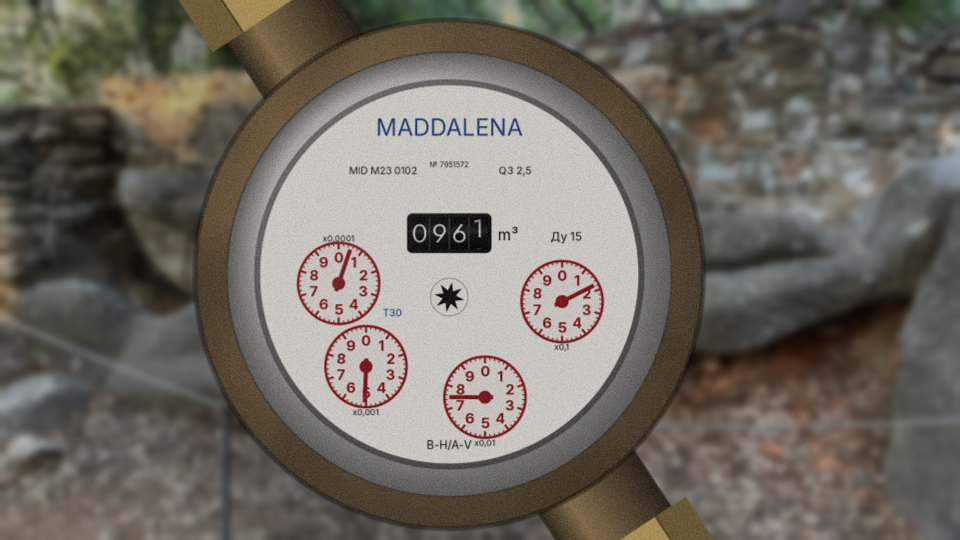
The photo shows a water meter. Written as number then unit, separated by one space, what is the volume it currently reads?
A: 961.1750 m³
